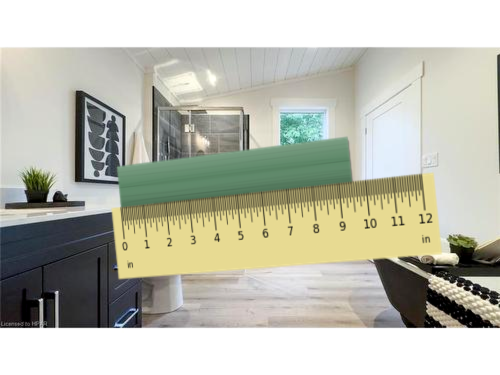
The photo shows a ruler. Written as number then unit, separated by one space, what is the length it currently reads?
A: 9.5 in
